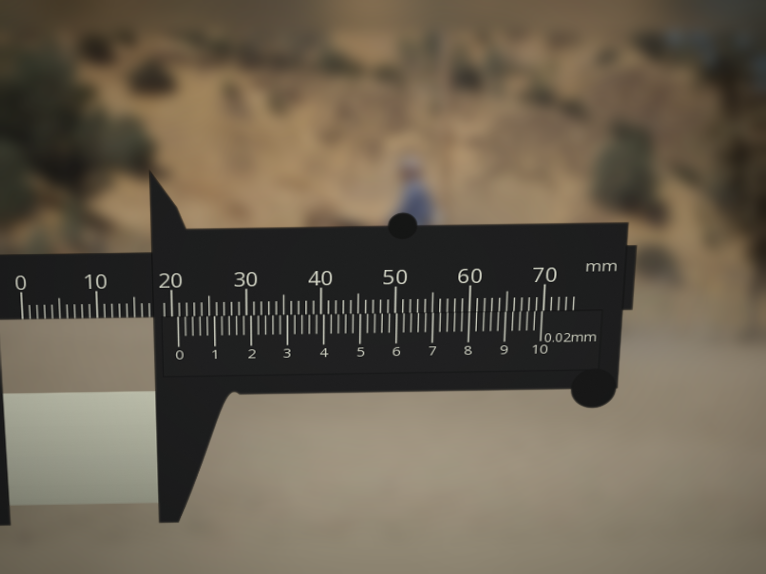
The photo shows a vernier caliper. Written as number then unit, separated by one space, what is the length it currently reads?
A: 20.8 mm
